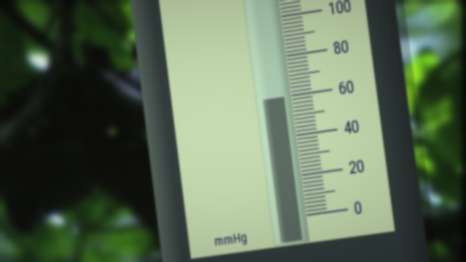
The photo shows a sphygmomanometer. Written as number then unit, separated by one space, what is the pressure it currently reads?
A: 60 mmHg
